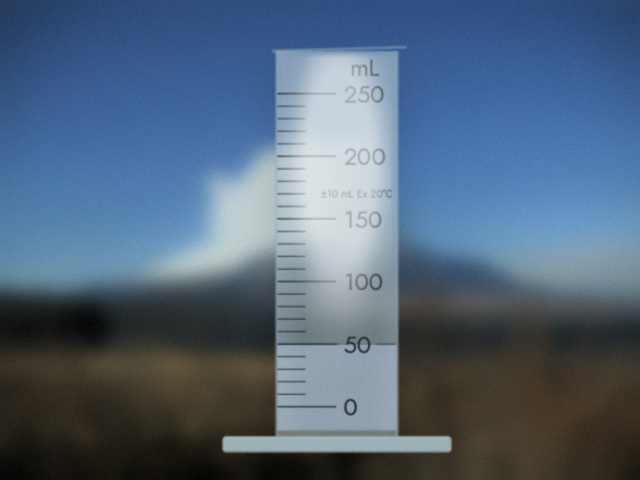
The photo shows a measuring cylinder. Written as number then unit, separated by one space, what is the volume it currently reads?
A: 50 mL
